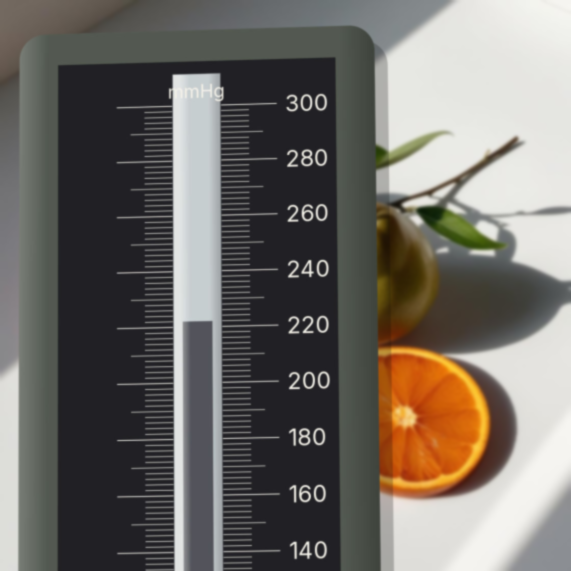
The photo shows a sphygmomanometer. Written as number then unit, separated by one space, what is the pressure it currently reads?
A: 222 mmHg
